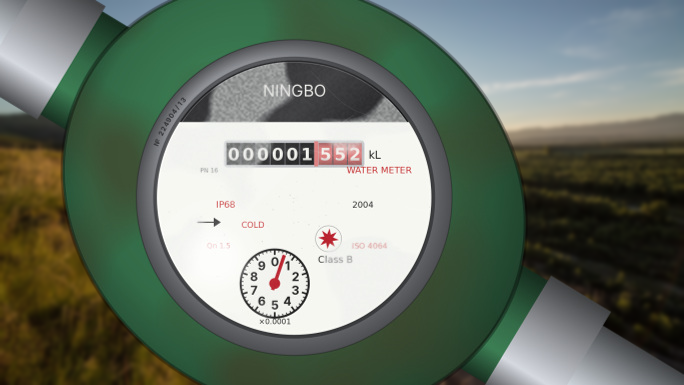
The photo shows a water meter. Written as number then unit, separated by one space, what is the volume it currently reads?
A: 1.5520 kL
